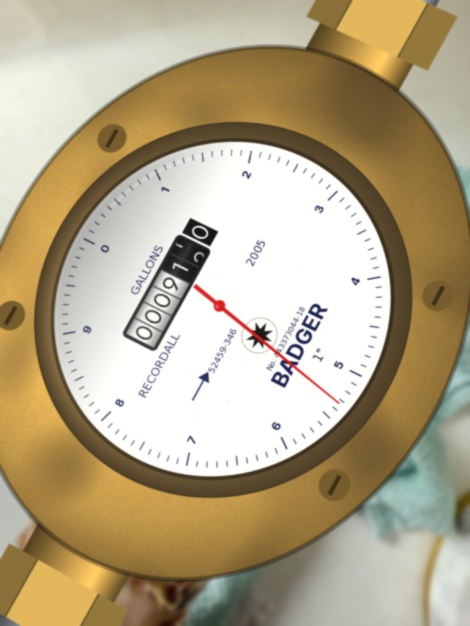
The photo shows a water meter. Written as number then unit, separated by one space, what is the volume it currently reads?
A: 9115.3 gal
